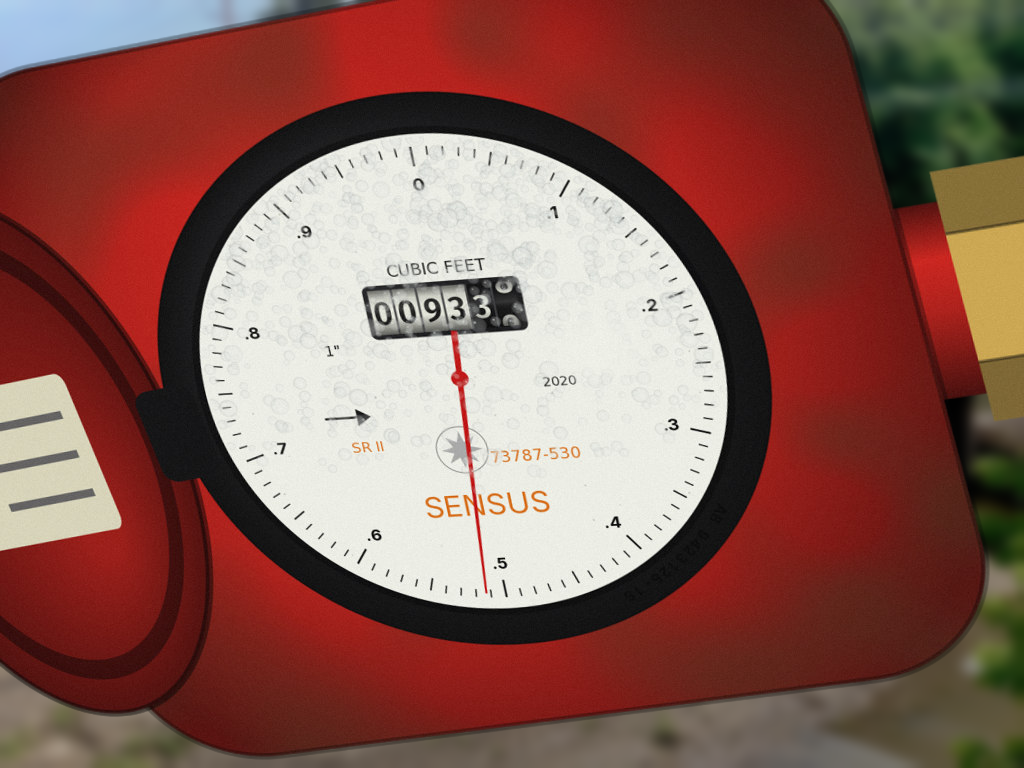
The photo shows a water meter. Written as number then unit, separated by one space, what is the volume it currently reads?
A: 9338.51 ft³
